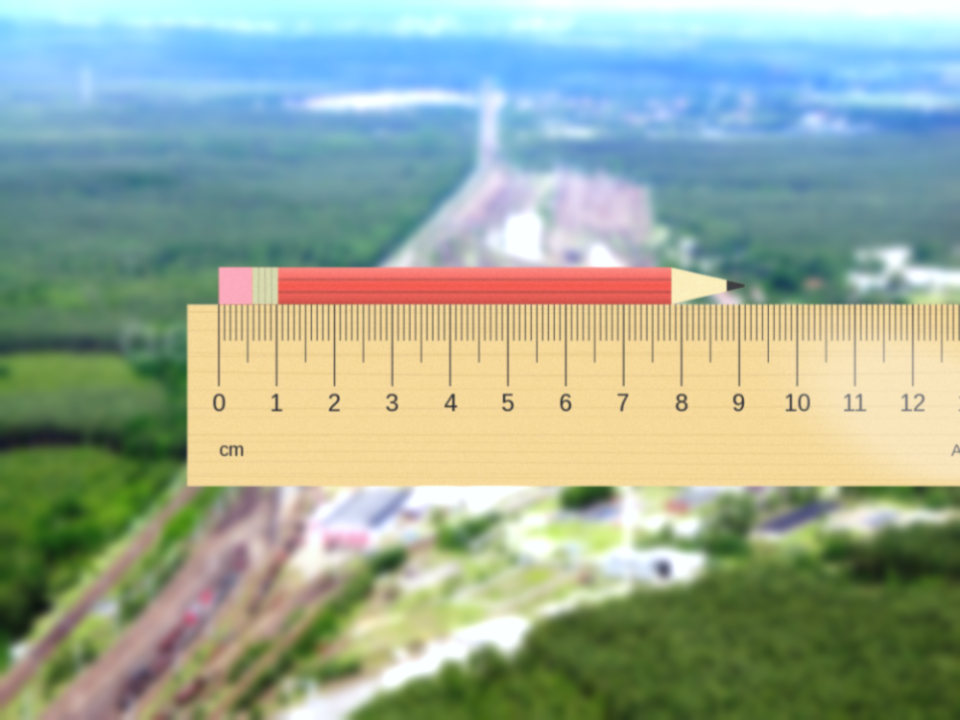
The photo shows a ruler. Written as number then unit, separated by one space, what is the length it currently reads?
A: 9.1 cm
